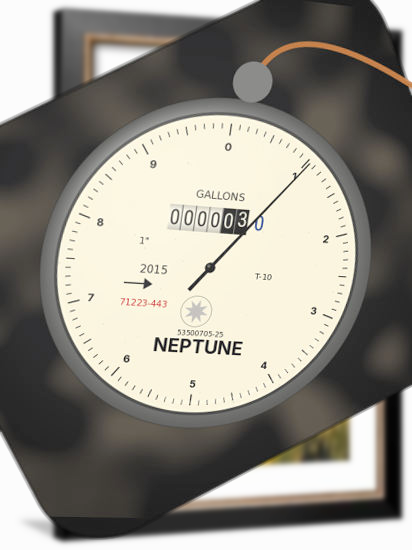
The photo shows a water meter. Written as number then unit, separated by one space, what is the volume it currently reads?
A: 31.0 gal
